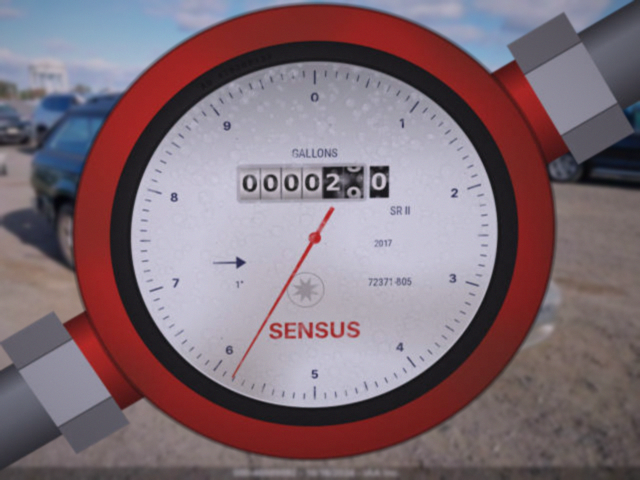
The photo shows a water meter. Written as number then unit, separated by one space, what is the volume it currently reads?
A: 285.8 gal
